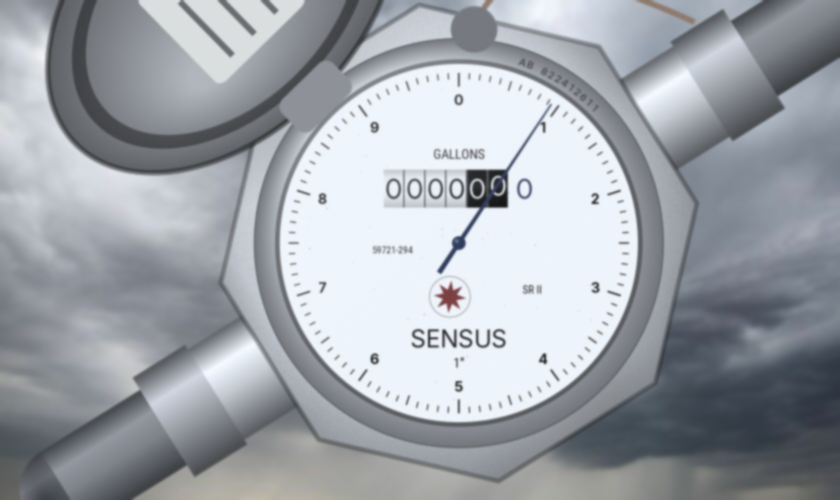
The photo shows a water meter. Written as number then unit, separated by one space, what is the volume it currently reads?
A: 0.9 gal
